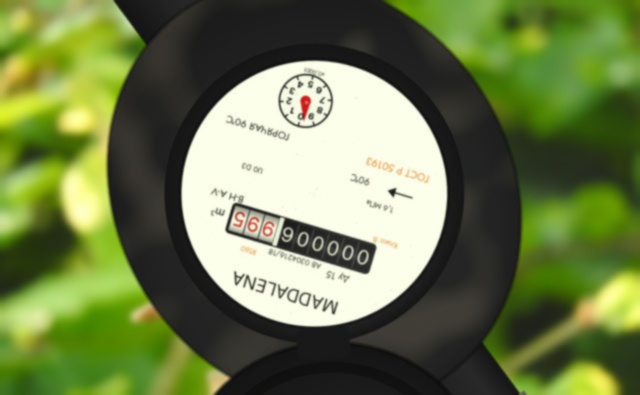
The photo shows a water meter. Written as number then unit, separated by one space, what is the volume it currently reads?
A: 6.9949 m³
